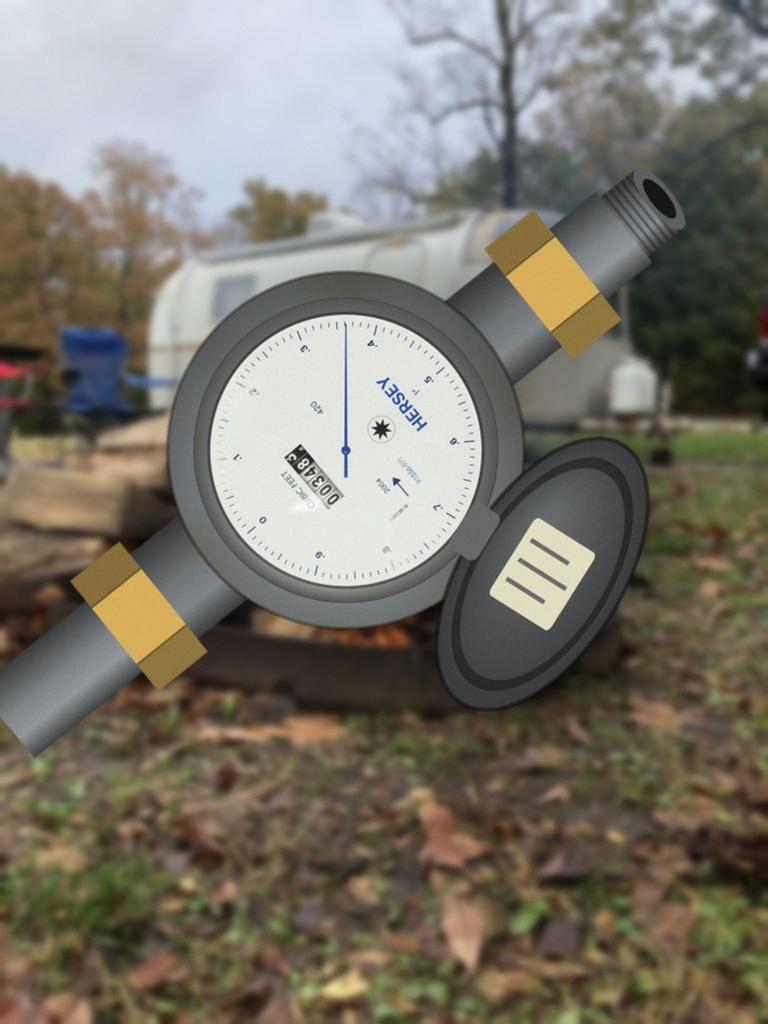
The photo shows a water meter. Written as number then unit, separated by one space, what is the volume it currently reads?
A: 3483.36 ft³
